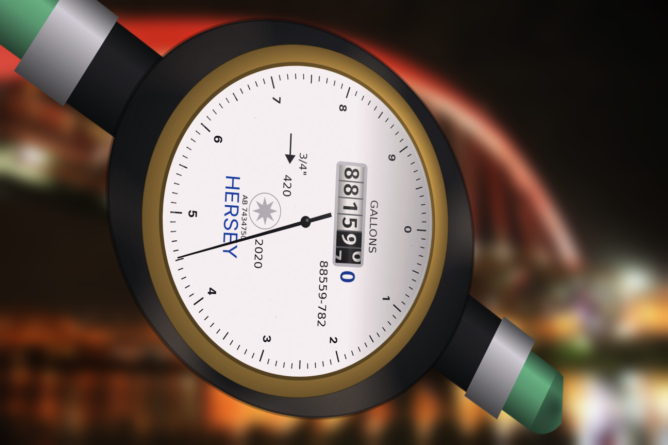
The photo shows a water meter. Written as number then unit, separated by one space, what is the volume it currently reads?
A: 8815964.5 gal
